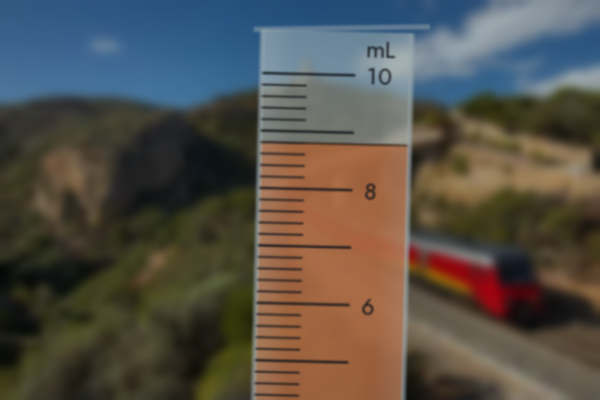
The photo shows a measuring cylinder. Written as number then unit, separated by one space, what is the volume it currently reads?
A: 8.8 mL
